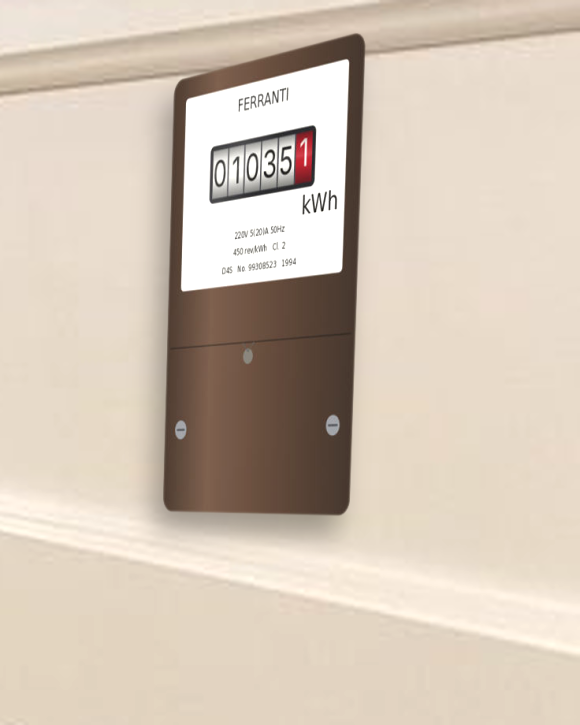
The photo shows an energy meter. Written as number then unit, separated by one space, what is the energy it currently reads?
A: 1035.1 kWh
